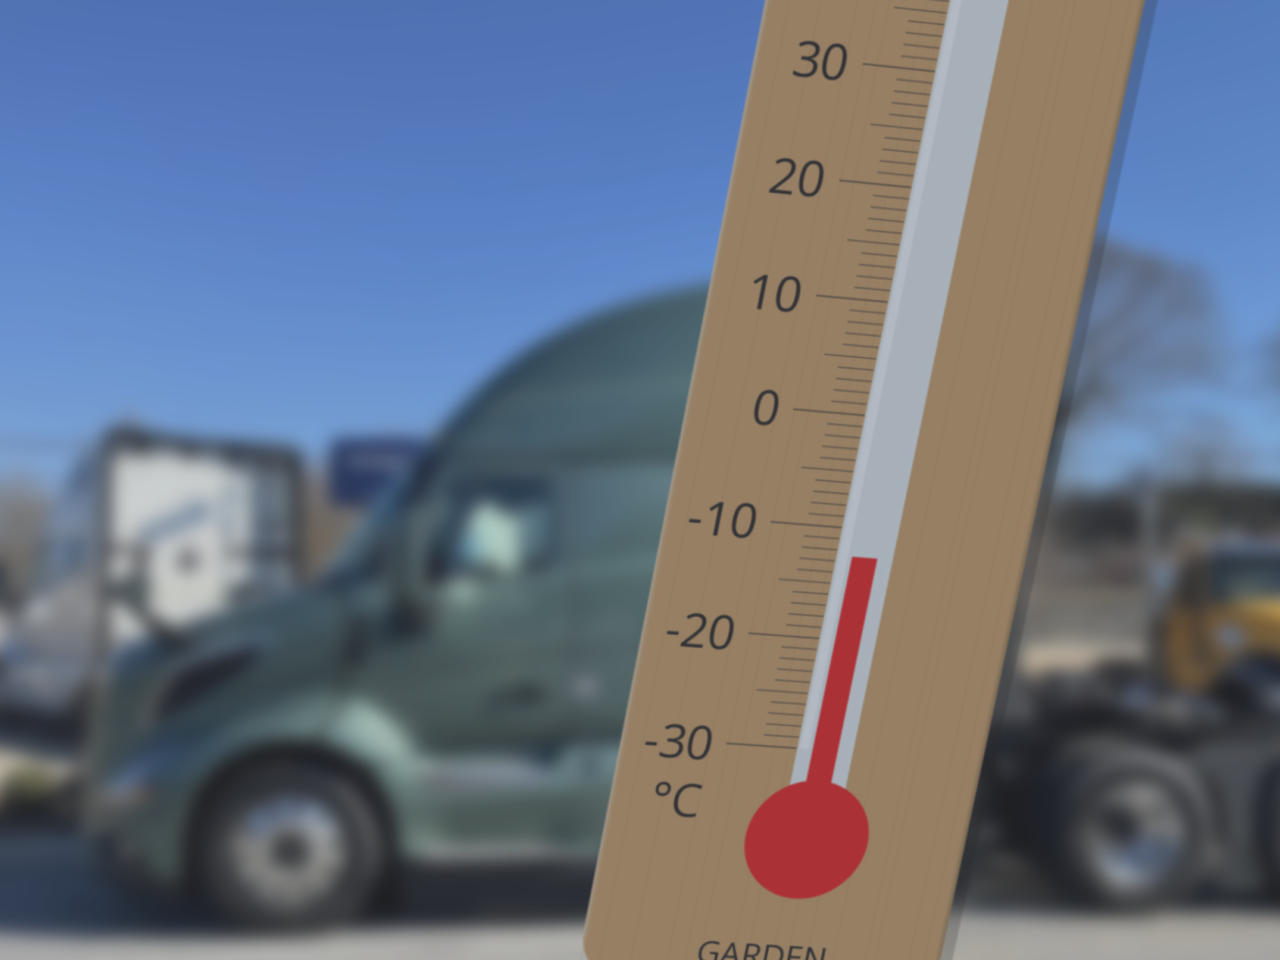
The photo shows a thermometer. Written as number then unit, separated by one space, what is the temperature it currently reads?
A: -12.5 °C
